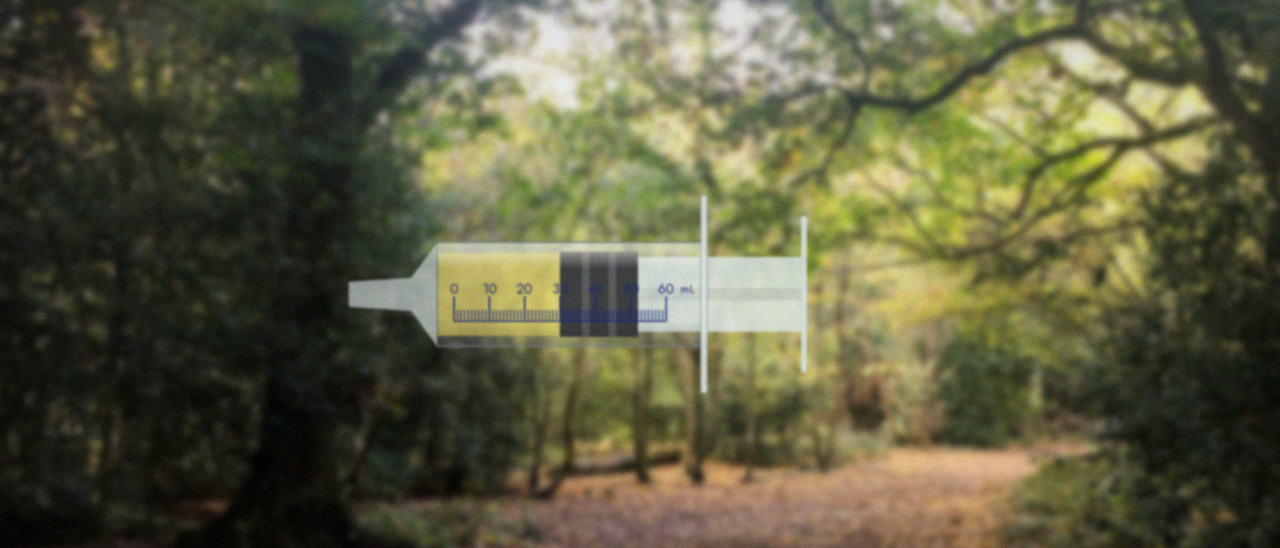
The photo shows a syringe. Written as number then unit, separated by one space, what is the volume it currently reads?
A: 30 mL
